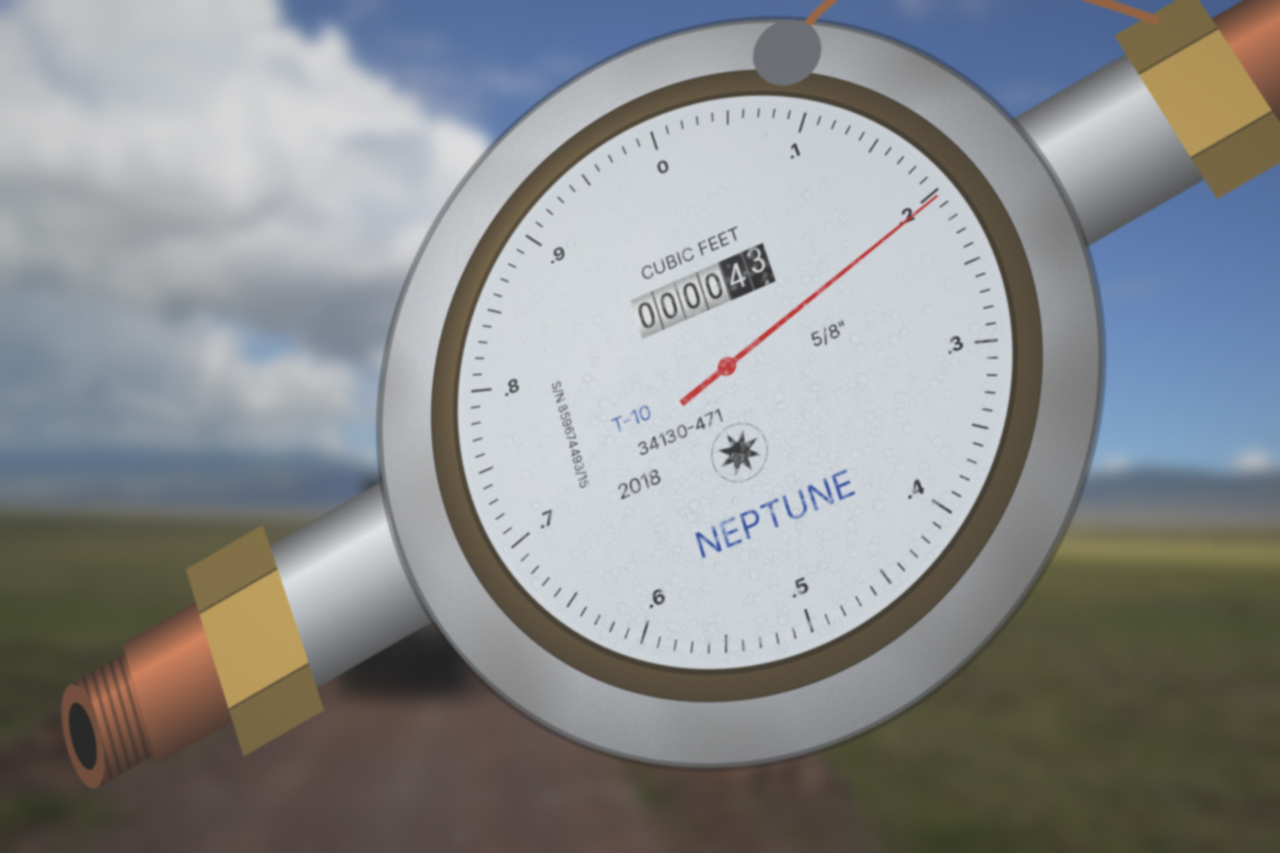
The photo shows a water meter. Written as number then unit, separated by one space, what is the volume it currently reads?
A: 43.20 ft³
